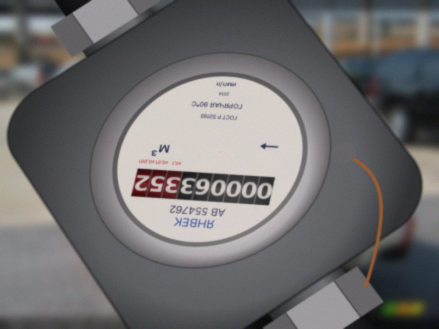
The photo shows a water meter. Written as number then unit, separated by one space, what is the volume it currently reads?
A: 63.352 m³
